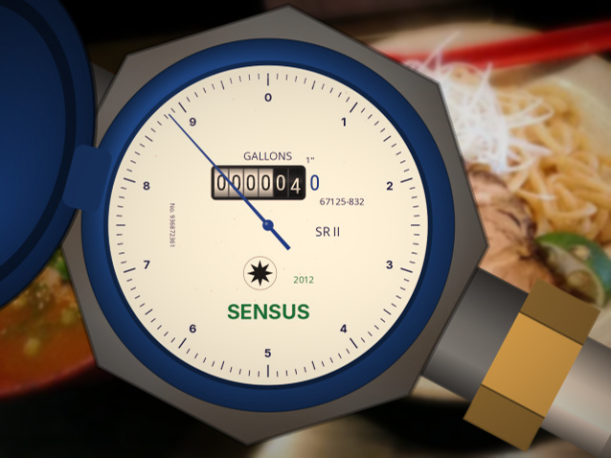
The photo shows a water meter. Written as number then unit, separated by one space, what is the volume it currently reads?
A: 38.8 gal
